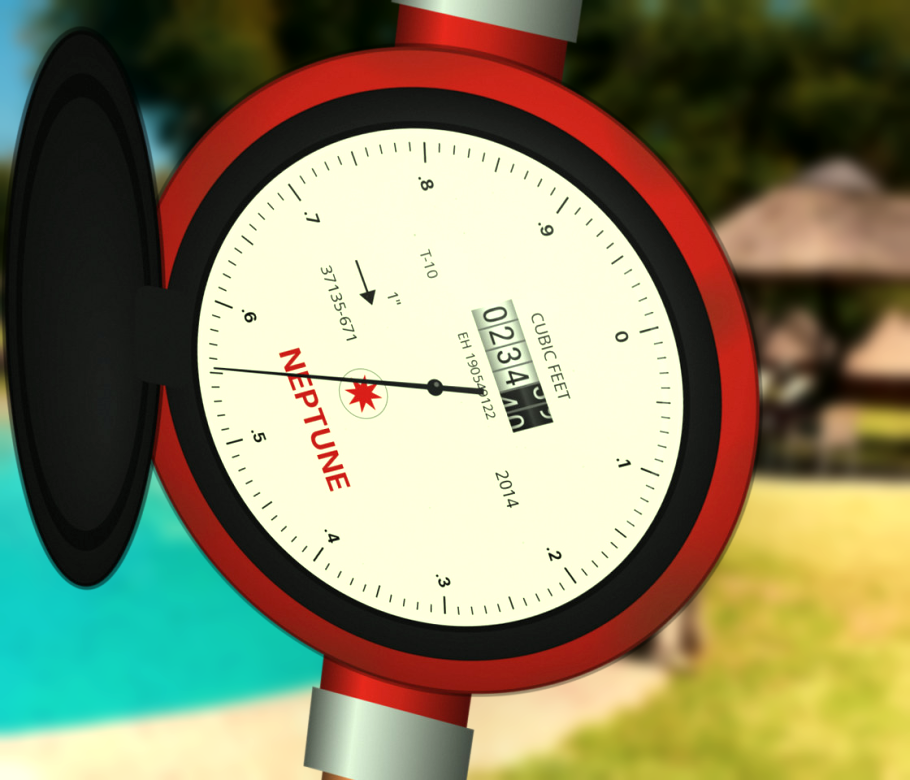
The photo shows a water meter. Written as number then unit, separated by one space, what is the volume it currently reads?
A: 23439.55 ft³
